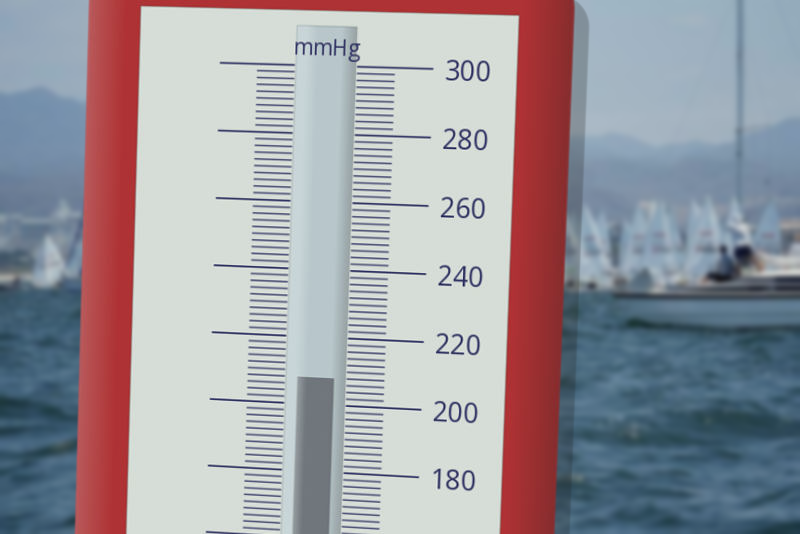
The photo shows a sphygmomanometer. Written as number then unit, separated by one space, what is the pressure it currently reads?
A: 208 mmHg
